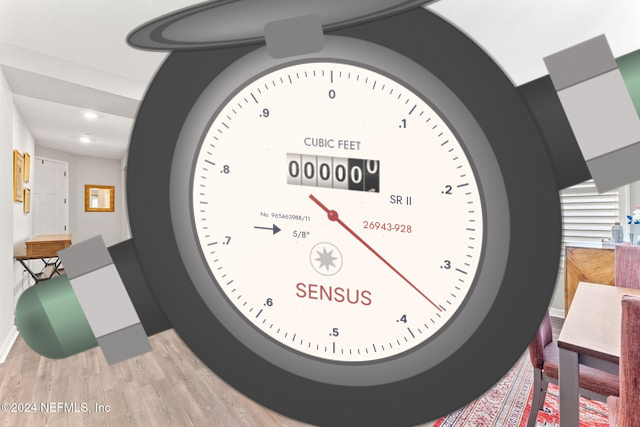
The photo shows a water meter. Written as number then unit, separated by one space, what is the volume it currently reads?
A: 0.35 ft³
